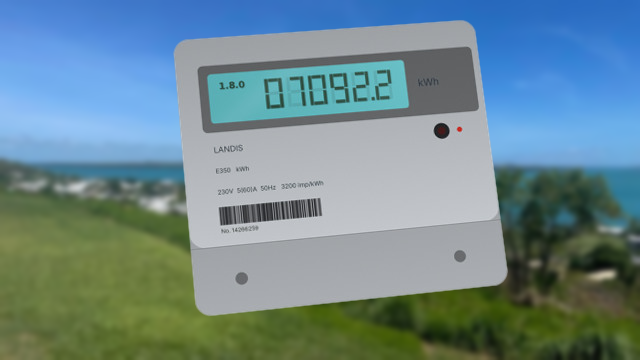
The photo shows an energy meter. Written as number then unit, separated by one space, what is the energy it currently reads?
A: 7092.2 kWh
